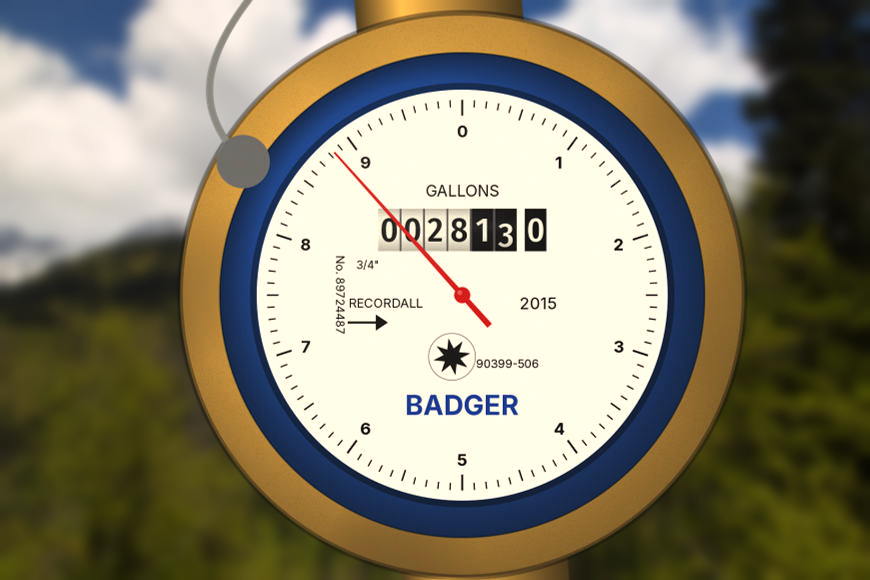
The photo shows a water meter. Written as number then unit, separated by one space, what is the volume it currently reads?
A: 28128.8 gal
